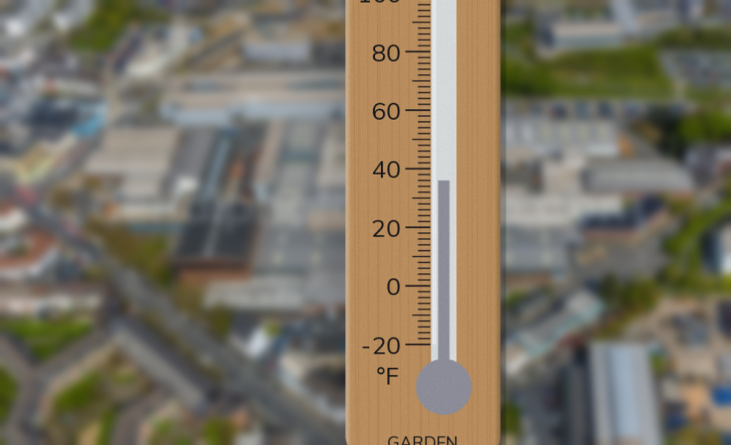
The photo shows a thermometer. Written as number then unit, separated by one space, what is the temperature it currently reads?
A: 36 °F
